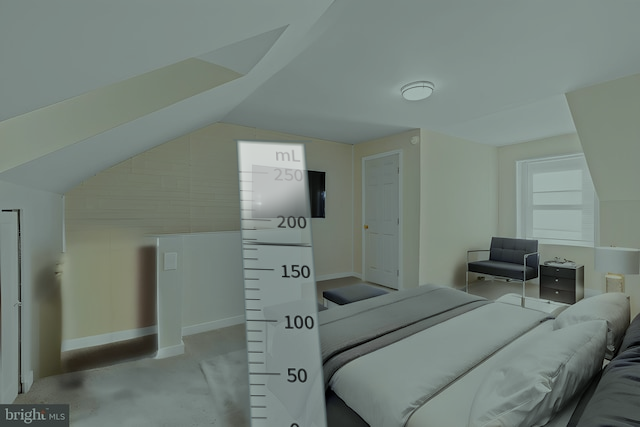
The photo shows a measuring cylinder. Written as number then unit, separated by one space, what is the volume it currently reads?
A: 175 mL
